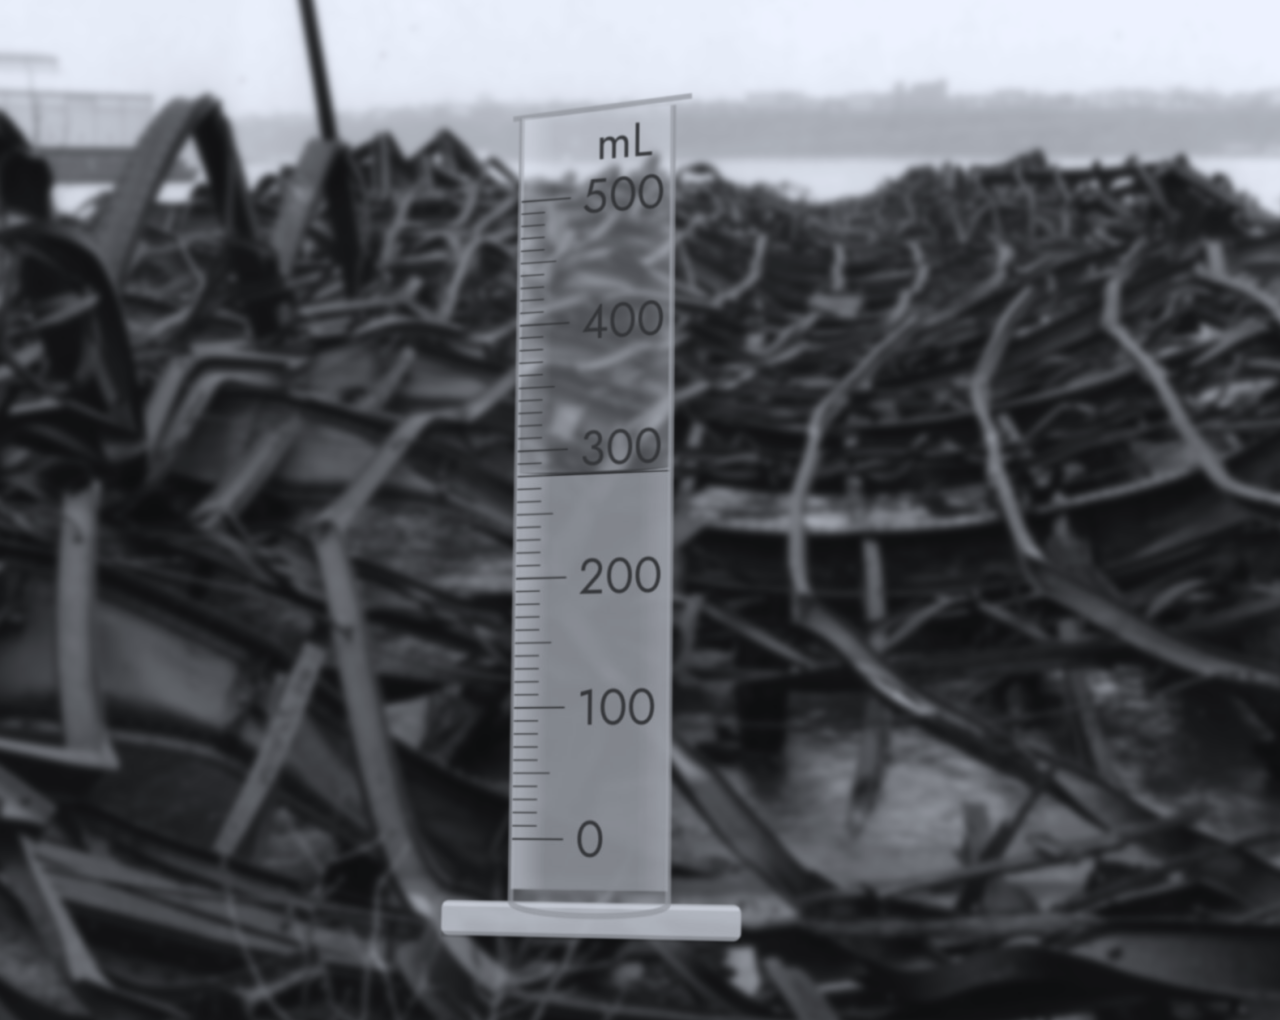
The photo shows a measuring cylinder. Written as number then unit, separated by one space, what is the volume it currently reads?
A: 280 mL
